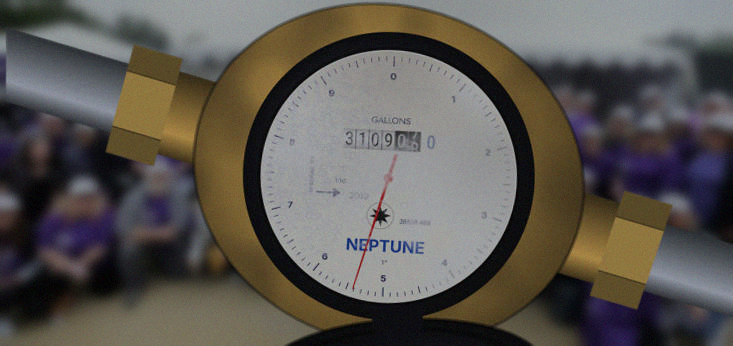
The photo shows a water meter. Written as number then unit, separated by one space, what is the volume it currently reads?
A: 3109075.4 gal
